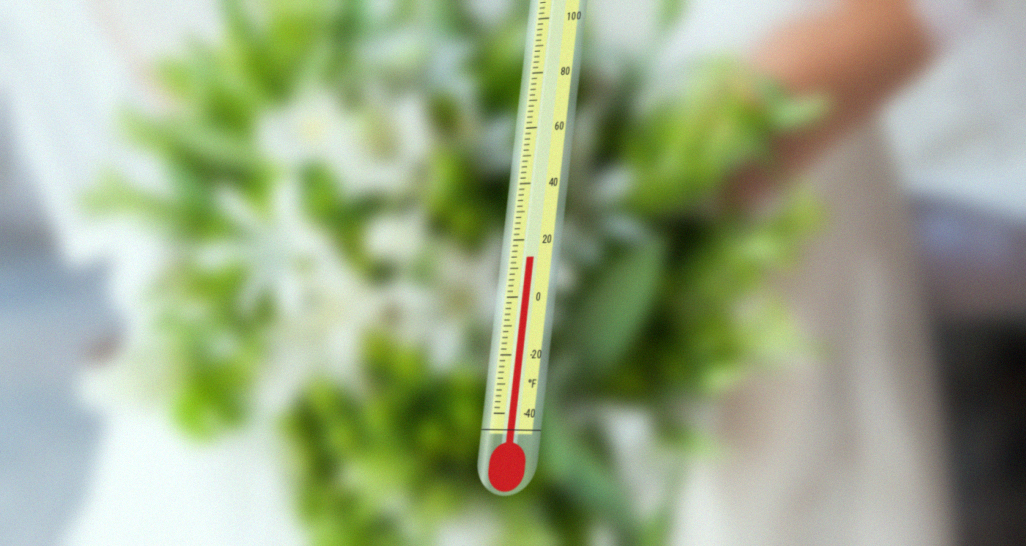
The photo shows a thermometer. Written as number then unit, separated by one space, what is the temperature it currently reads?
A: 14 °F
